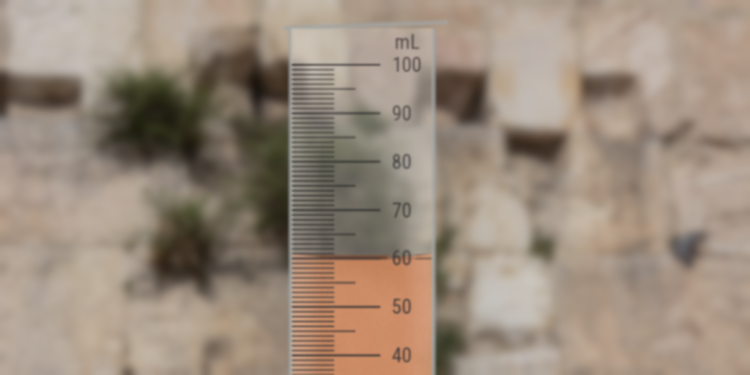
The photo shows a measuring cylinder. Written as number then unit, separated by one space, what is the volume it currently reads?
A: 60 mL
